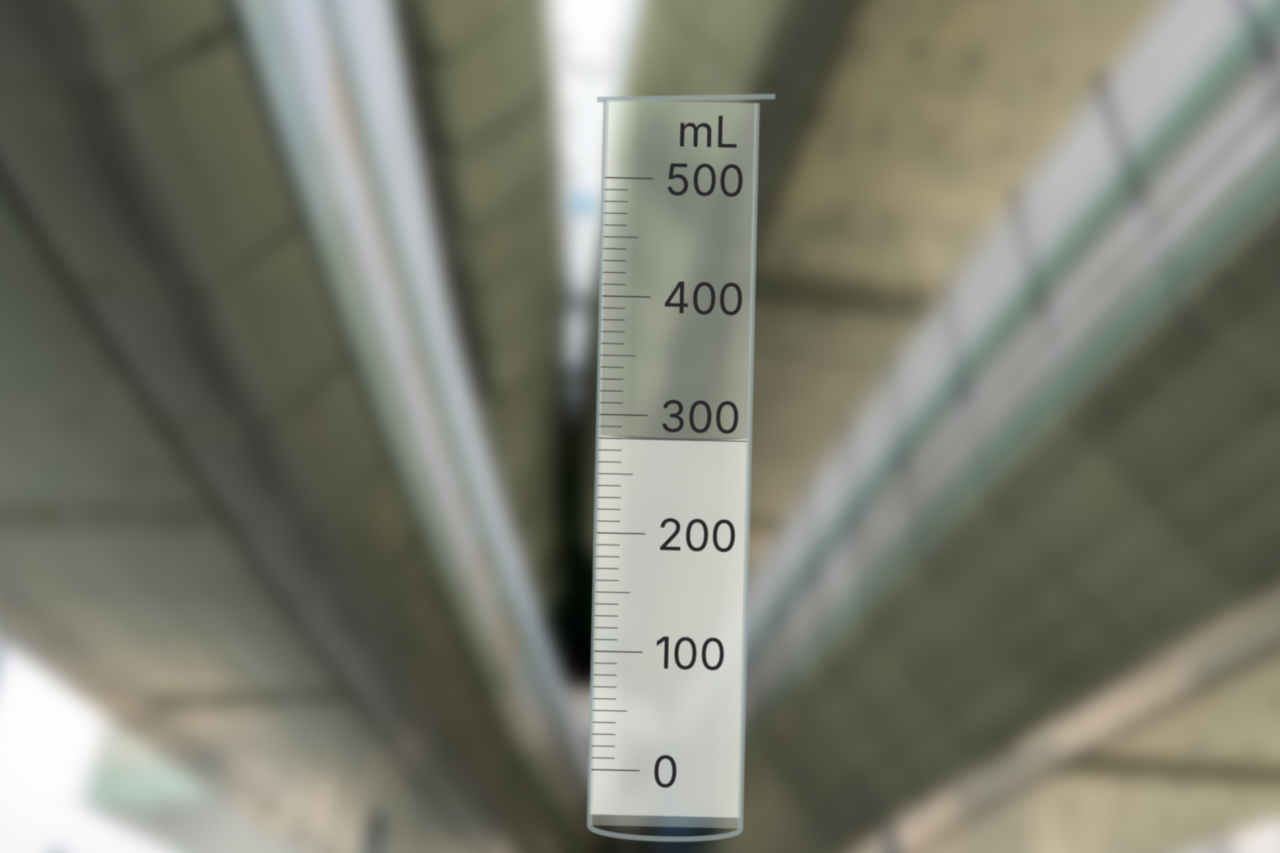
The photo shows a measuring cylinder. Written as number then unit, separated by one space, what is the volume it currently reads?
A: 280 mL
